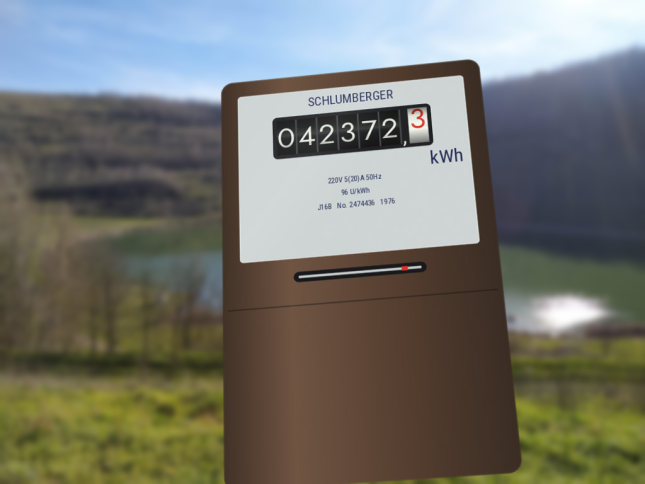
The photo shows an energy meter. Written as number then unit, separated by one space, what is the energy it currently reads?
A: 42372.3 kWh
